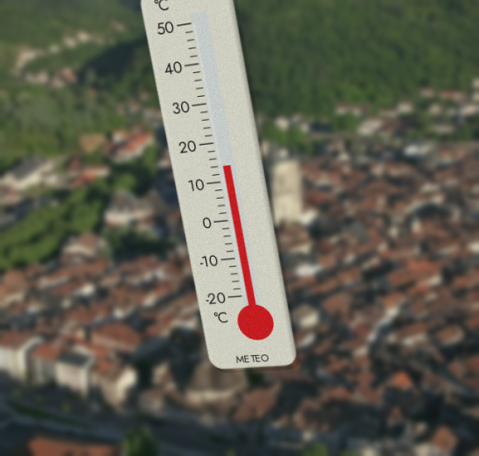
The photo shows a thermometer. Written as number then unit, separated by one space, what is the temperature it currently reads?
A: 14 °C
